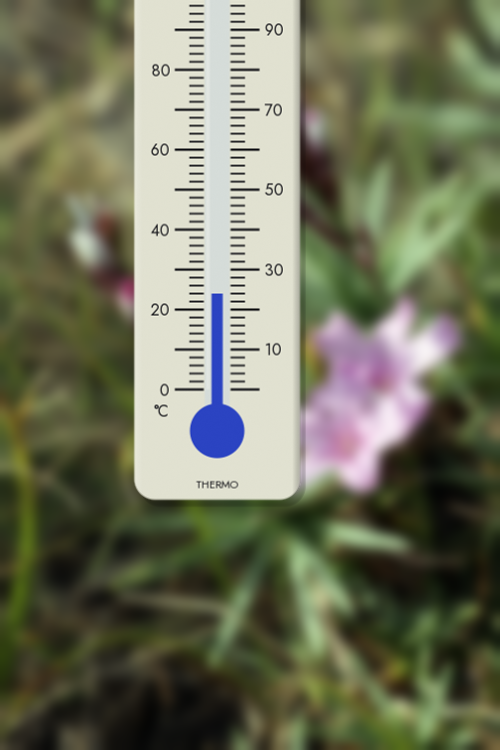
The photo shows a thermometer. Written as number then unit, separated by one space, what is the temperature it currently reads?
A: 24 °C
